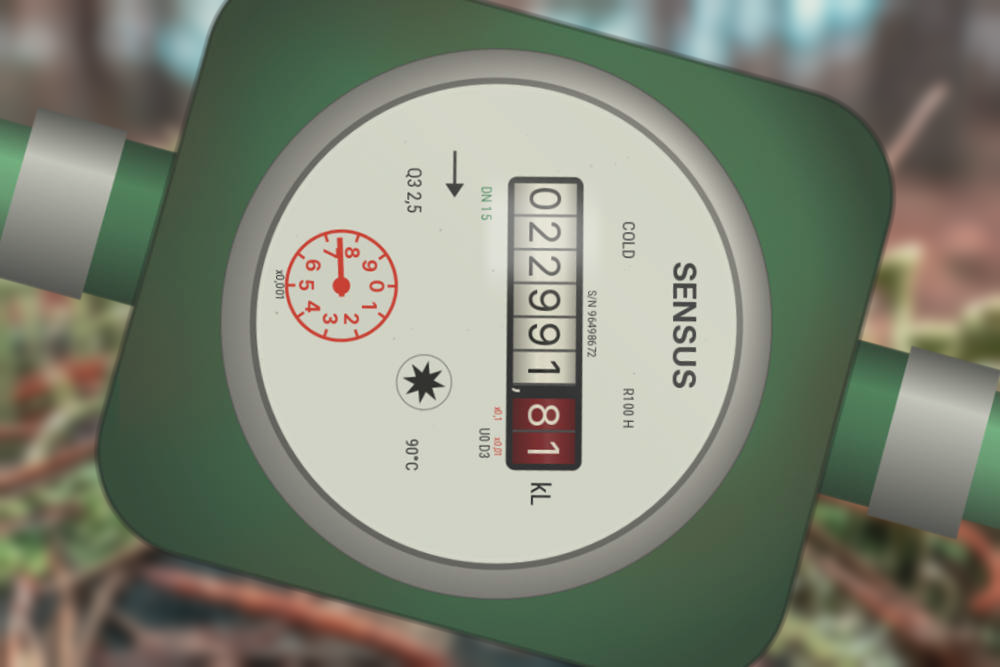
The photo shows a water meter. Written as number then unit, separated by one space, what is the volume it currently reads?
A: 22991.817 kL
